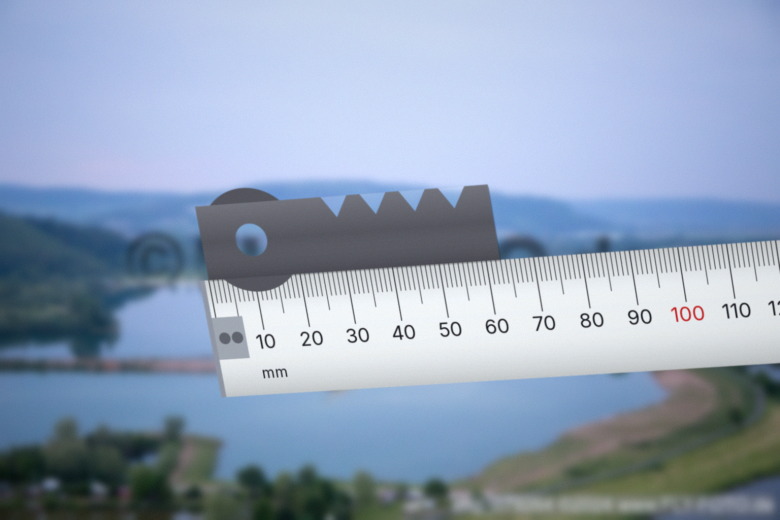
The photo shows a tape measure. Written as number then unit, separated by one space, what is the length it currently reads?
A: 63 mm
